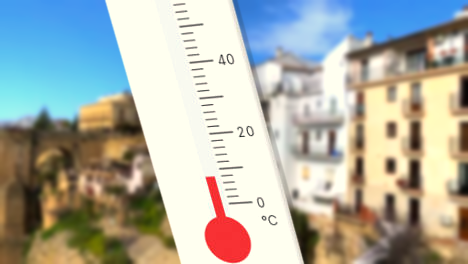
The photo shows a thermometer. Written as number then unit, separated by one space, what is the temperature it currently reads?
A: 8 °C
